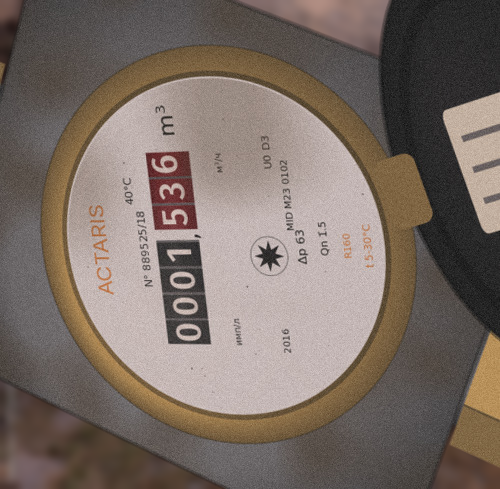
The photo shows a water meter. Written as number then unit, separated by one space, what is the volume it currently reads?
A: 1.536 m³
